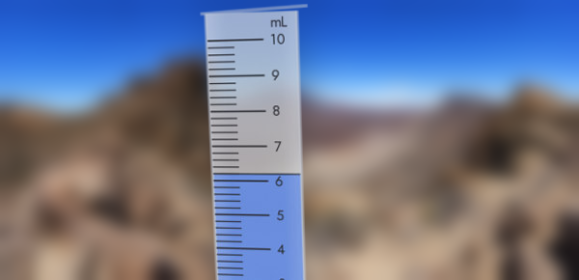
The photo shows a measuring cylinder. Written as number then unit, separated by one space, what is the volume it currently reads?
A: 6.2 mL
